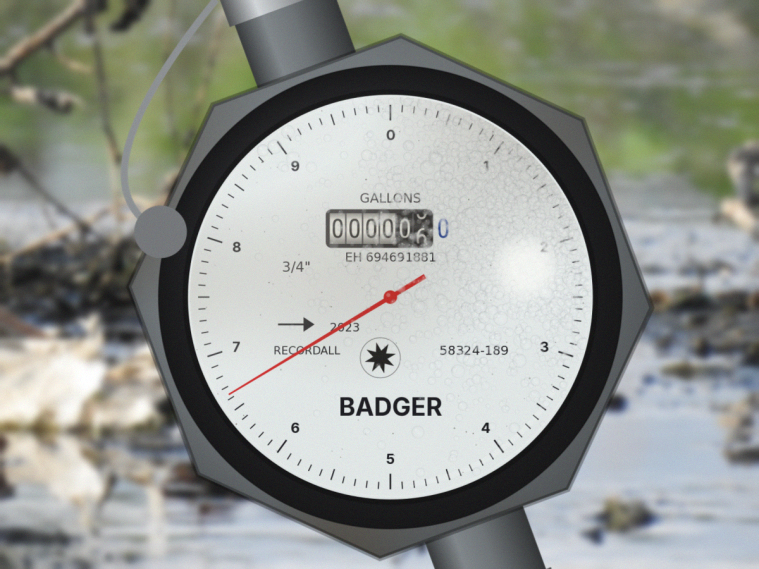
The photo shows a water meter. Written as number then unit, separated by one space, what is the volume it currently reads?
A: 56.6 gal
